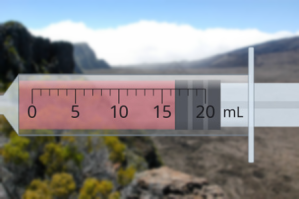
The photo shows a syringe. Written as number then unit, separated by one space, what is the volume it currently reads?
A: 16.5 mL
